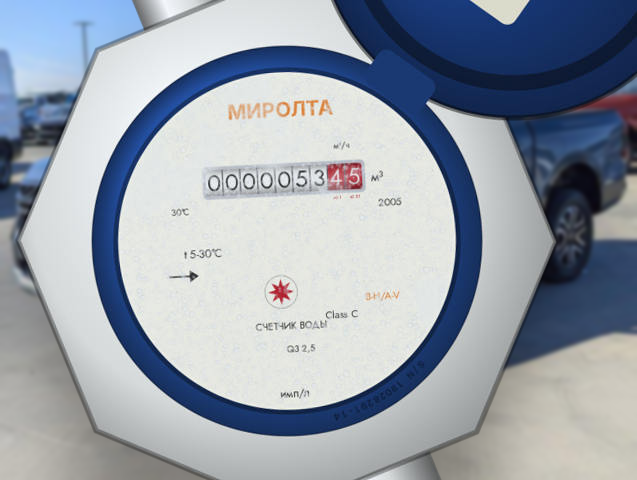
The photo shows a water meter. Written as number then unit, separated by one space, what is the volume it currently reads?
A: 53.45 m³
